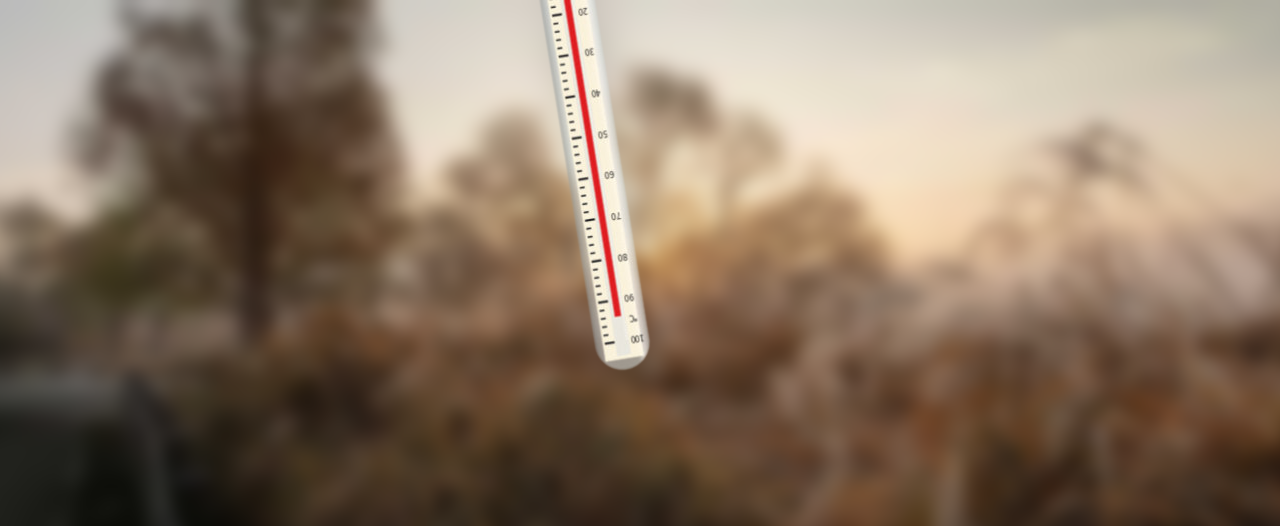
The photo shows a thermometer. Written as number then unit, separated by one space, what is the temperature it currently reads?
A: 94 °C
